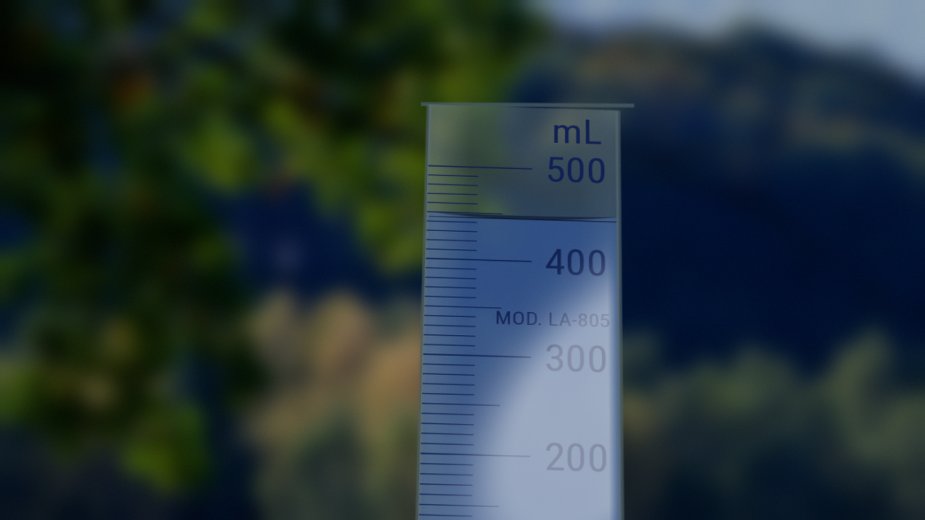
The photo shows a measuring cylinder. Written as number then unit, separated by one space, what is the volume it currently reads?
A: 445 mL
